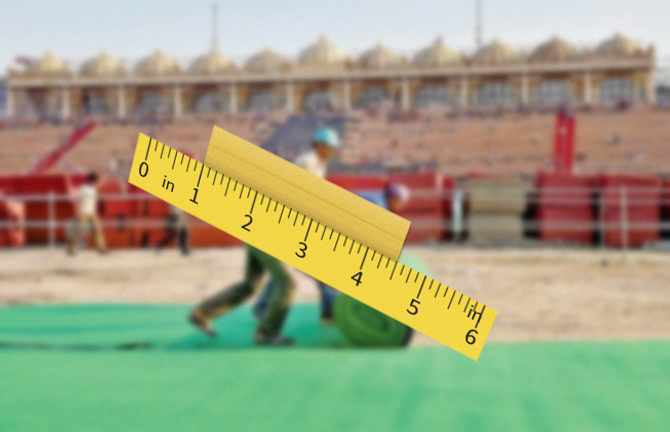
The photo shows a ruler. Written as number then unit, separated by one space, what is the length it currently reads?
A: 3.5 in
